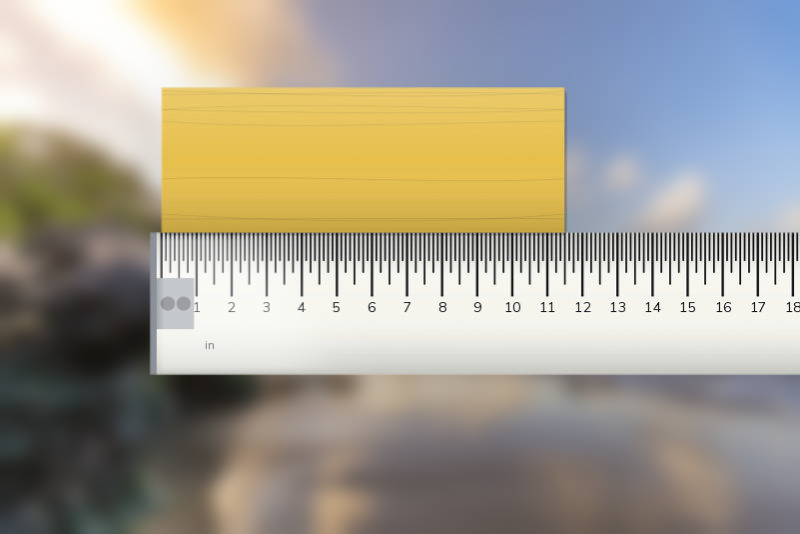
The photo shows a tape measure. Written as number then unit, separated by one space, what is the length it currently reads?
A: 11.5 in
